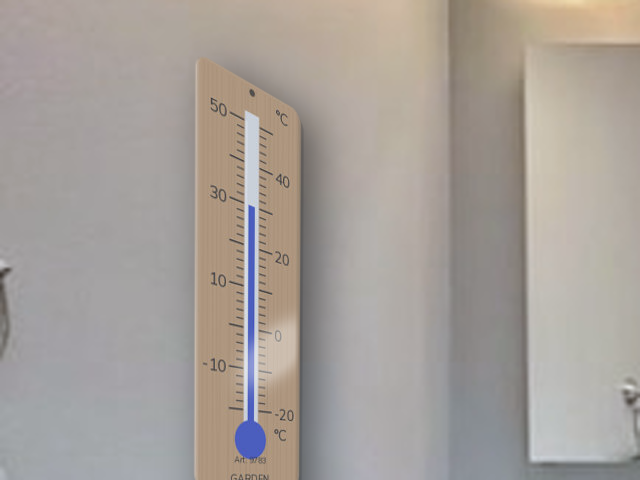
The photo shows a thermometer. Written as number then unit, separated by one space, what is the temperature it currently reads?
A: 30 °C
